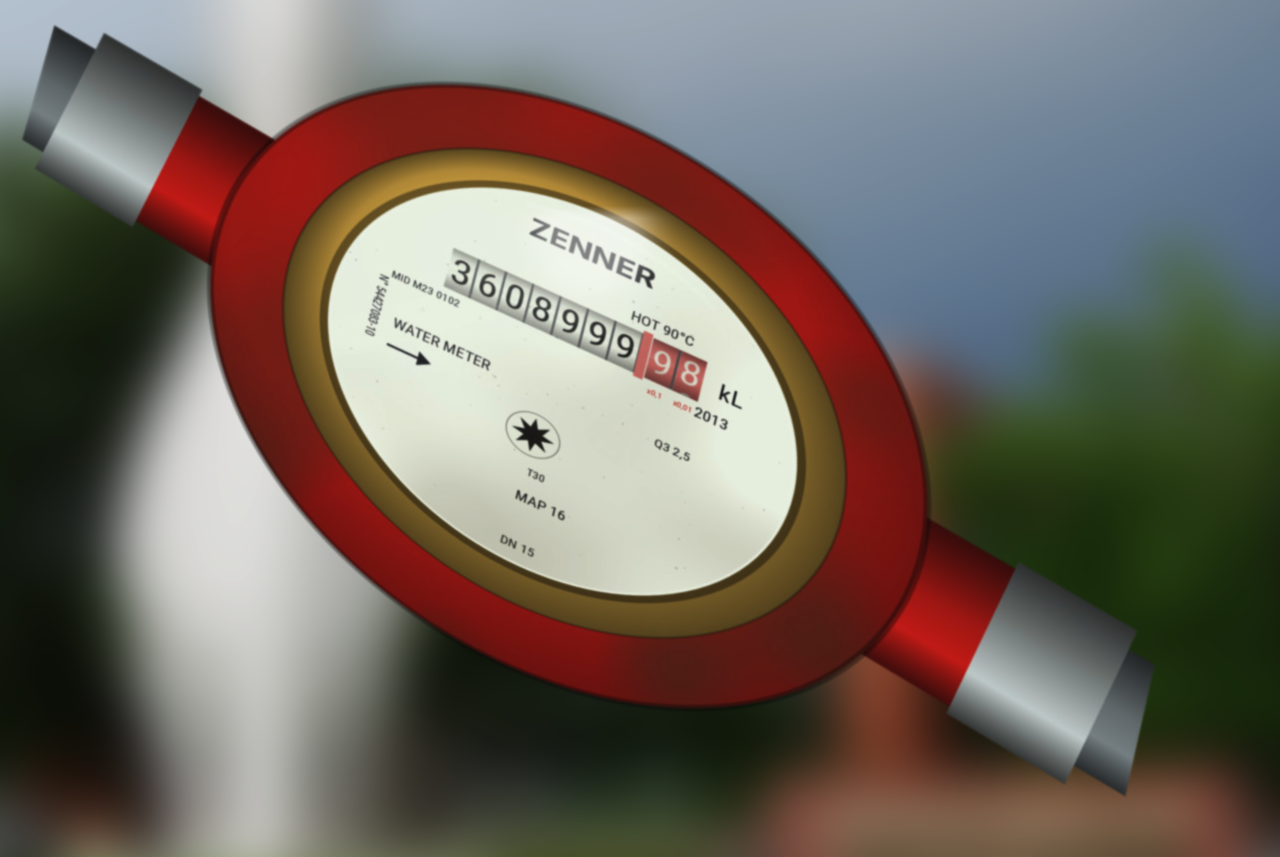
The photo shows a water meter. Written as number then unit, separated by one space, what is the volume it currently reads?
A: 3608999.98 kL
